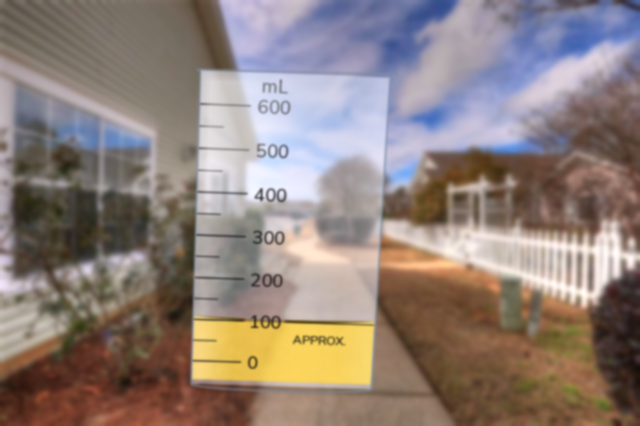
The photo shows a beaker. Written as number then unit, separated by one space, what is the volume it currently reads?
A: 100 mL
